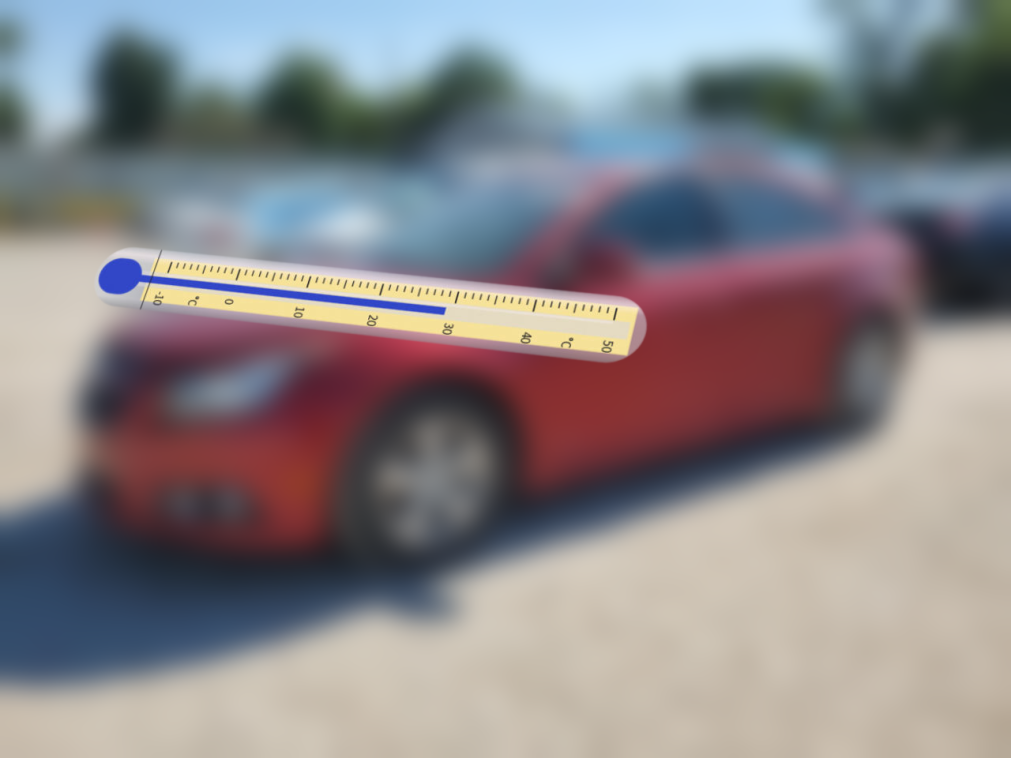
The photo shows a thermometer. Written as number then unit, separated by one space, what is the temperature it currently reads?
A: 29 °C
